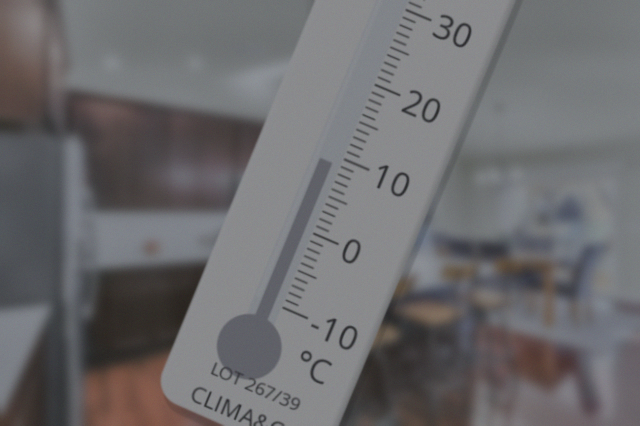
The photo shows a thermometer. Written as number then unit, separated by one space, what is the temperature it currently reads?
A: 9 °C
